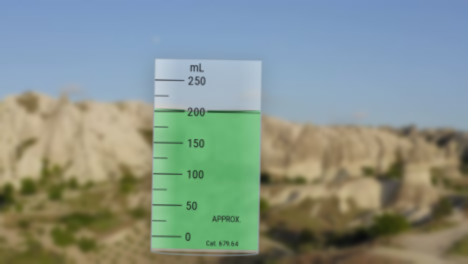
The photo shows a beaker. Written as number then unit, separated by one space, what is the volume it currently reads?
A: 200 mL
